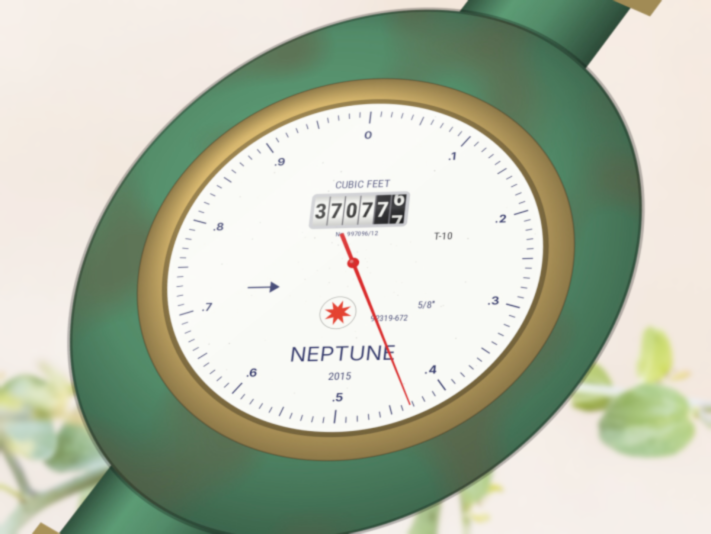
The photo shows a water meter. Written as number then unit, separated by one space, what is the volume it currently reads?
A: 370776.43 ft³
